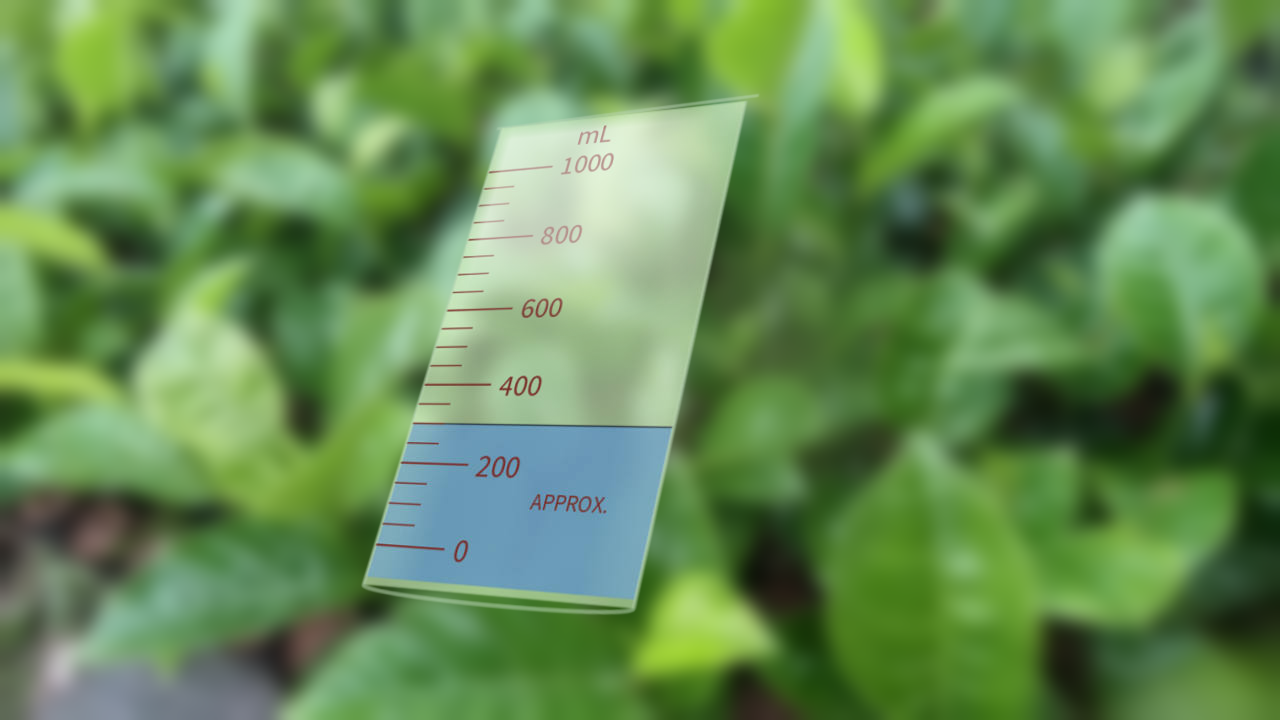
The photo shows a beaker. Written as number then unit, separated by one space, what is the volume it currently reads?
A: 300 mL
